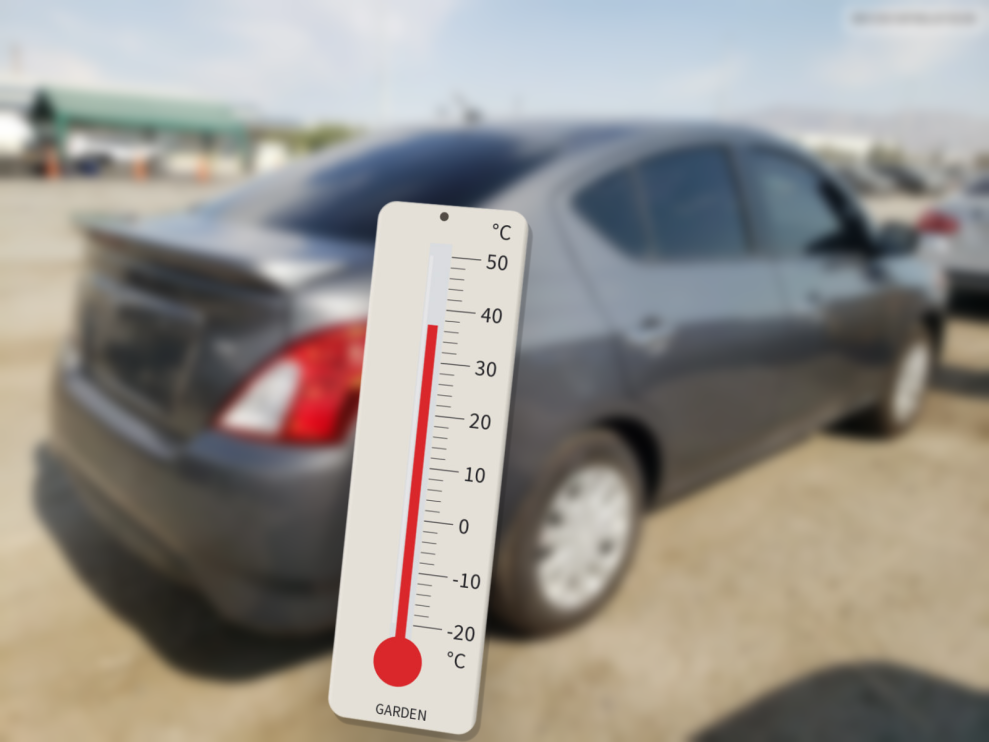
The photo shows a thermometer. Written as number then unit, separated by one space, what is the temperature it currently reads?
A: 37 °C
